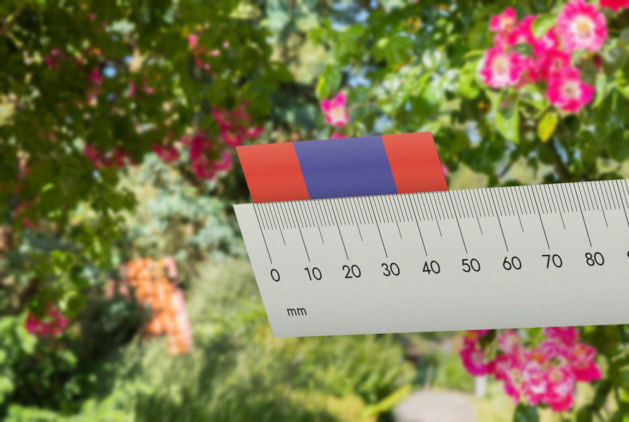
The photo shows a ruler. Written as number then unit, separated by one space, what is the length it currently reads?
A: 50 mm
